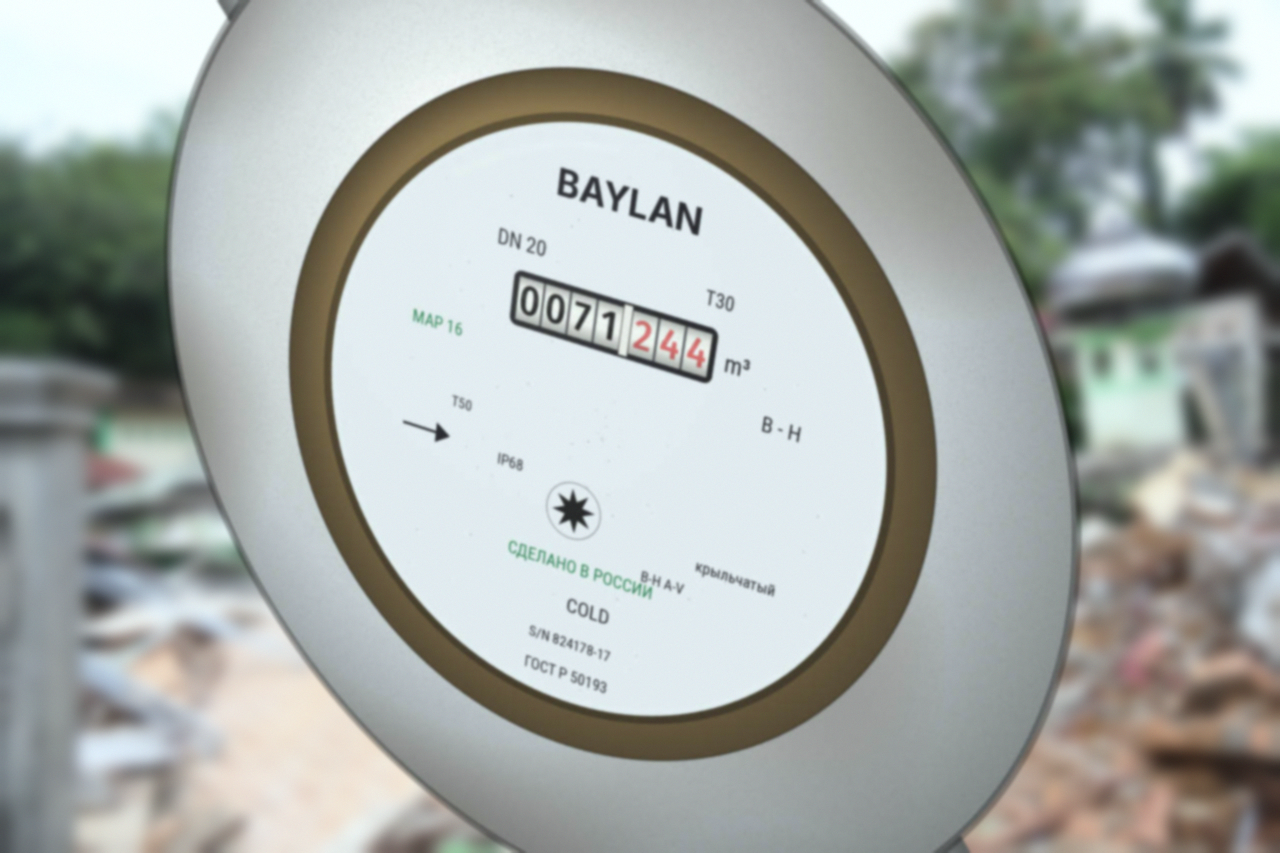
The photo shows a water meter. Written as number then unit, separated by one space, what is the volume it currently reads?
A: 71.244 m³
